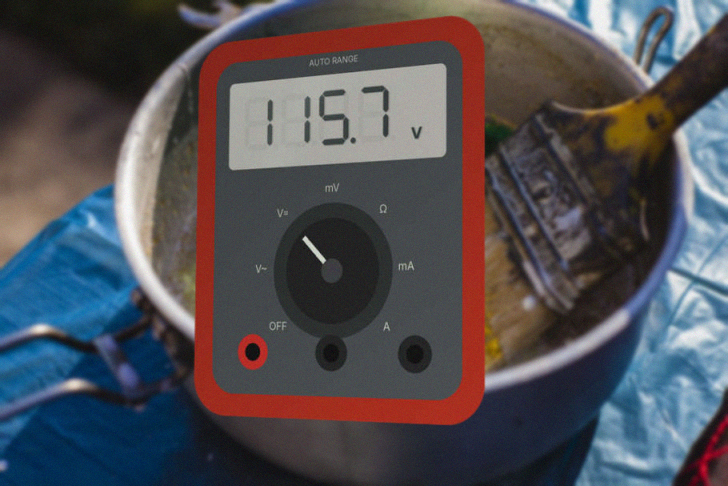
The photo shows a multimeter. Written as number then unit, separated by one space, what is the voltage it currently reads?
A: 115.7 V
